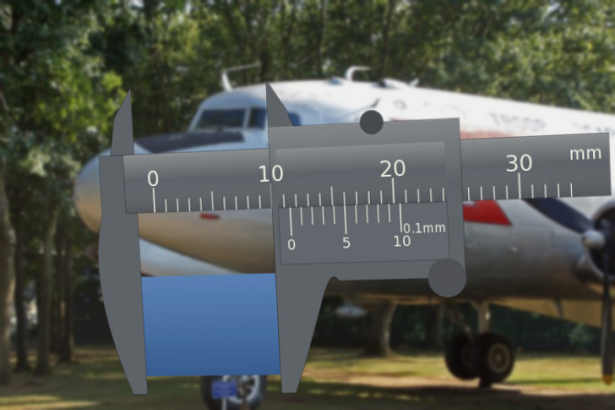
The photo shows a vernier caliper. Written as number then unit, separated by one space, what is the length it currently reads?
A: 11.5 mm
